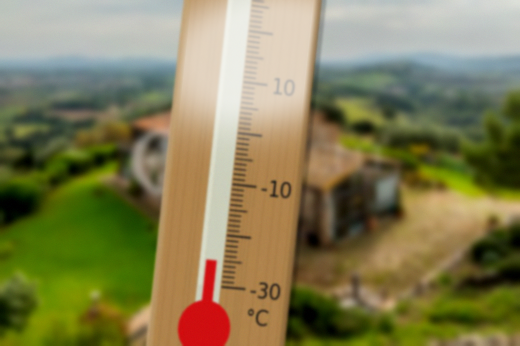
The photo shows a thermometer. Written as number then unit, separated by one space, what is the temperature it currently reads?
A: -25 °C
